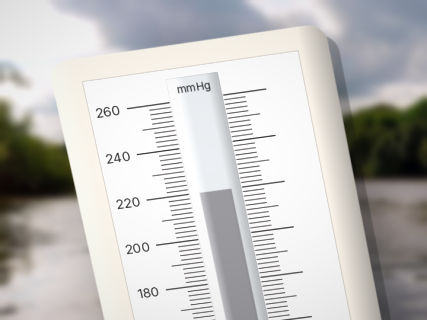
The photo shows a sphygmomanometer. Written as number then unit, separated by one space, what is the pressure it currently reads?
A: 220 mmHg
